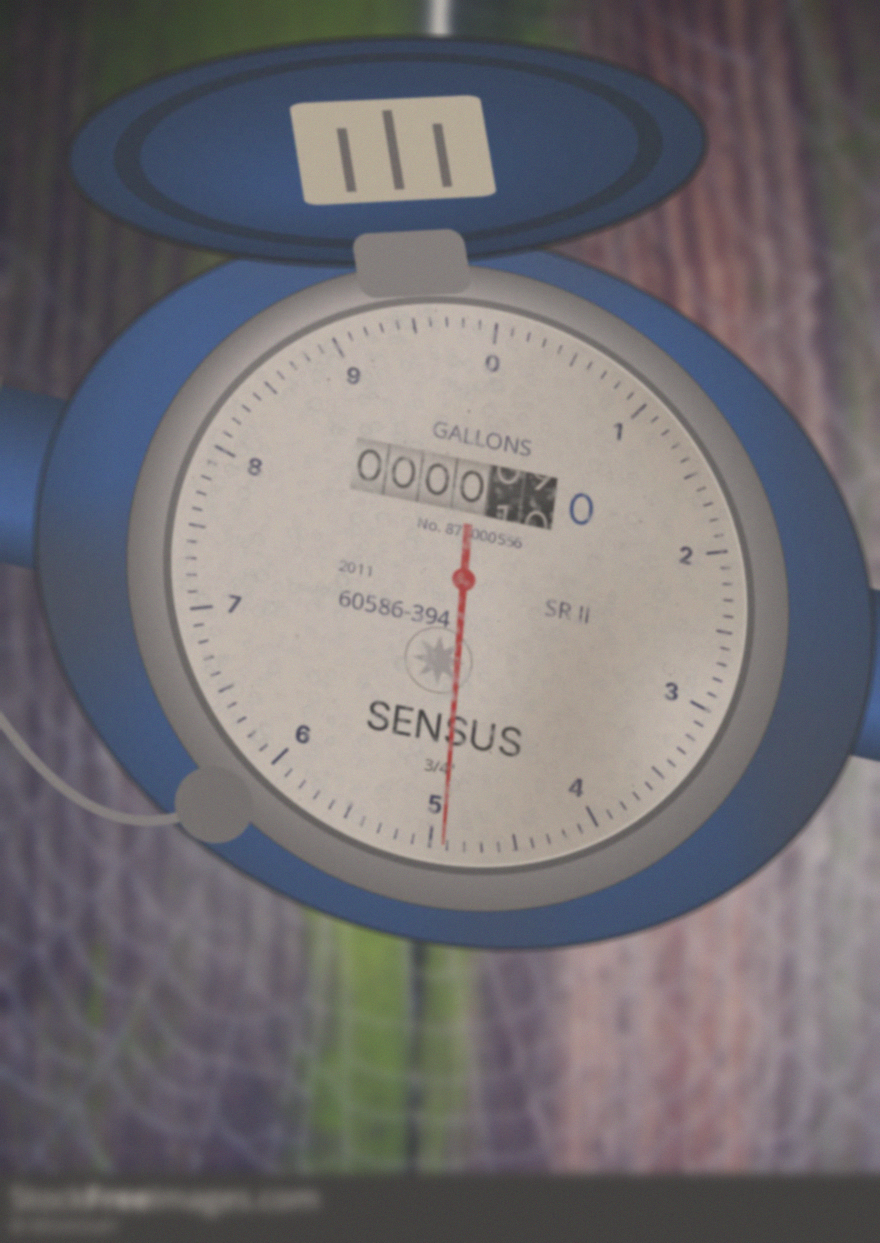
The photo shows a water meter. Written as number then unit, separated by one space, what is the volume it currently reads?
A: 94.9 gal
